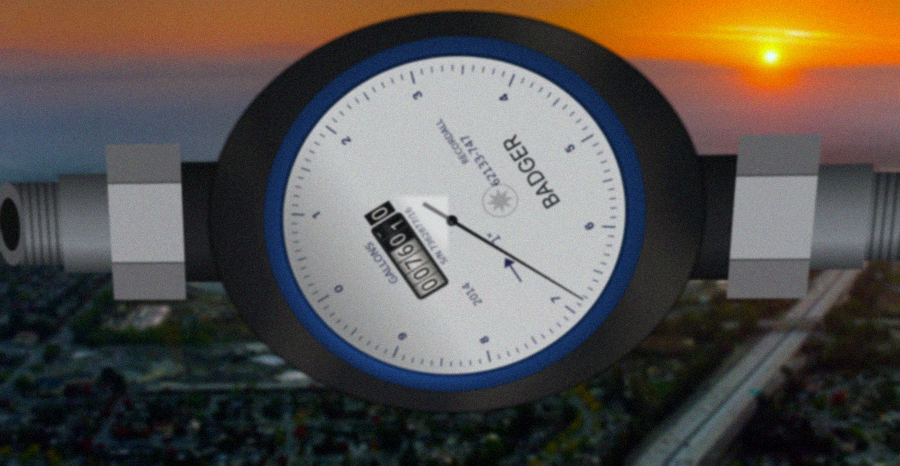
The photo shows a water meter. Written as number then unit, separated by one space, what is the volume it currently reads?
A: 76006.8 gal
